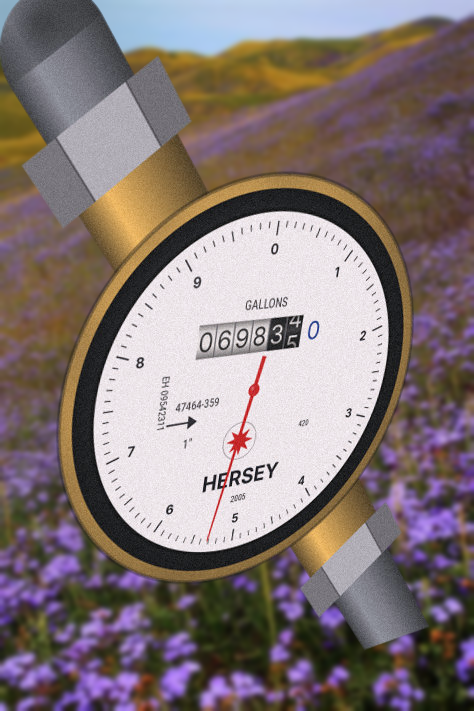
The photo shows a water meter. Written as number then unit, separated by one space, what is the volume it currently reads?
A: 698345.3 gal
